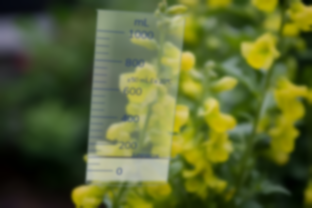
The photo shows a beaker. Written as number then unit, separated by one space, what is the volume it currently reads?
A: 100 mL
